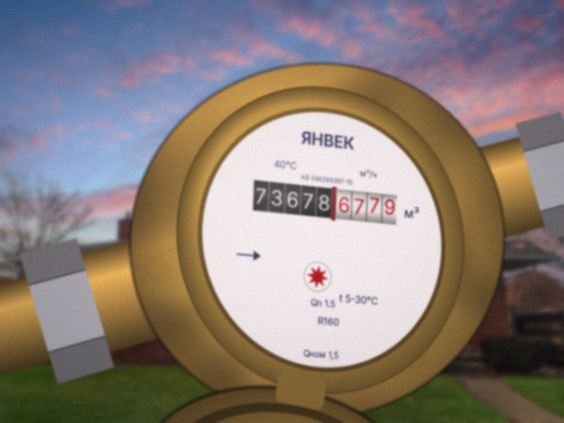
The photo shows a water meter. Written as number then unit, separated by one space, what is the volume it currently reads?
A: 73678.6779 m³
